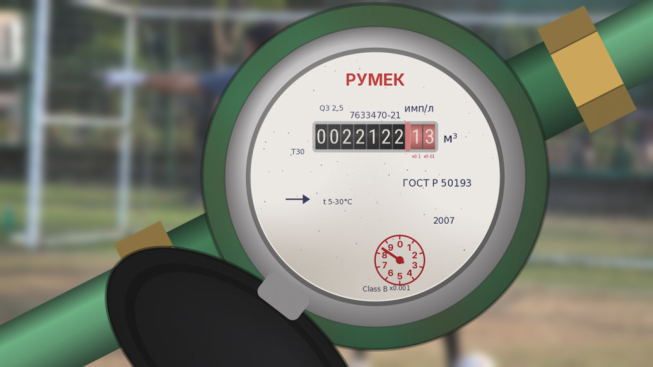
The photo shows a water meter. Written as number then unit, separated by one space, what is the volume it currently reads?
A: 22122.138 m³
